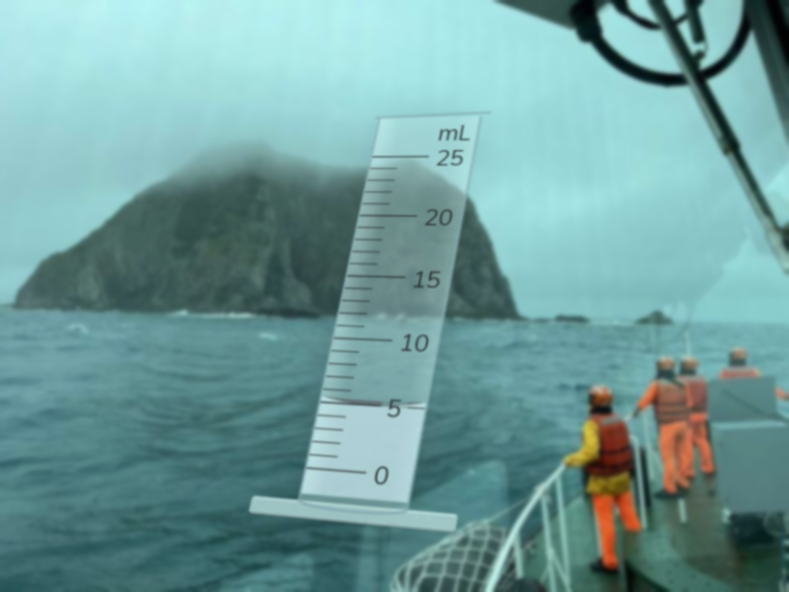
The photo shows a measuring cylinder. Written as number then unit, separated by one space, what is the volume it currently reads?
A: 5 mL
